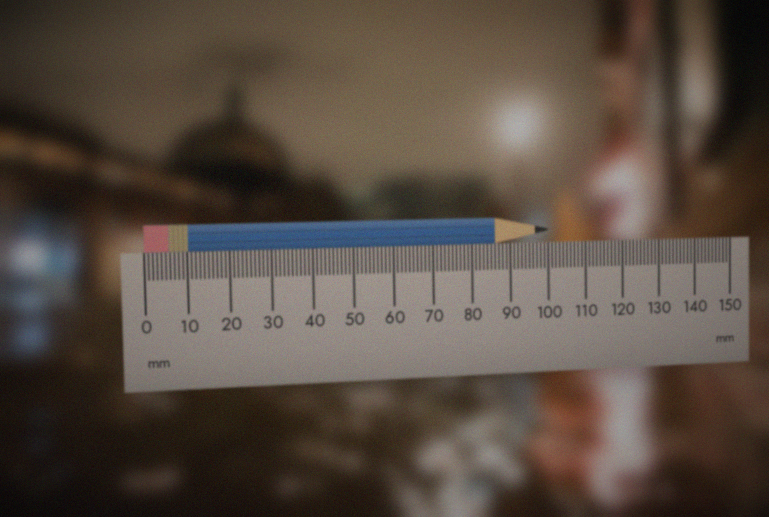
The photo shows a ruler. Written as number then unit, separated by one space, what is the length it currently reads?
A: 100 mm
